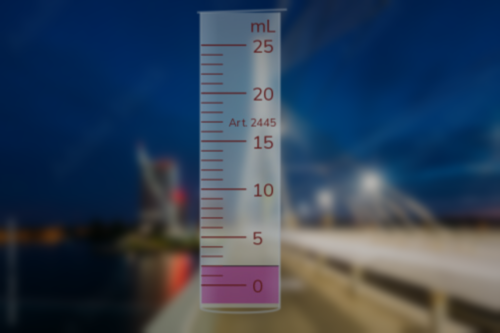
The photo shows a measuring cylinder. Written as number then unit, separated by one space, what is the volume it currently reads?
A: 2 mL
